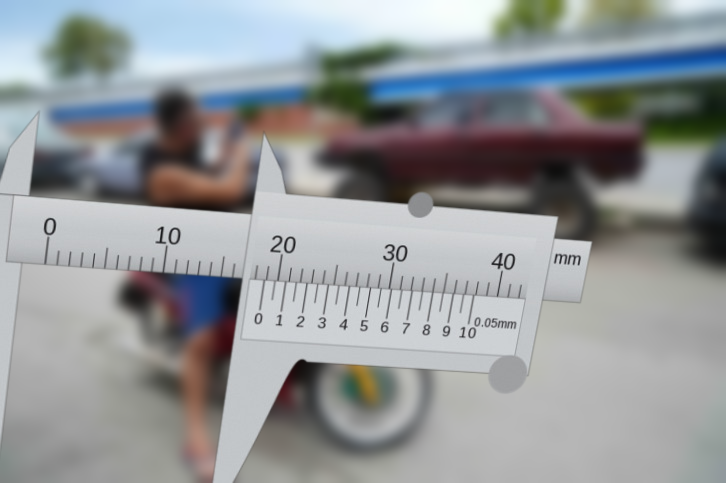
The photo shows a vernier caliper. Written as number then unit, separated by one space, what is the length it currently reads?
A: 18.8 mm
